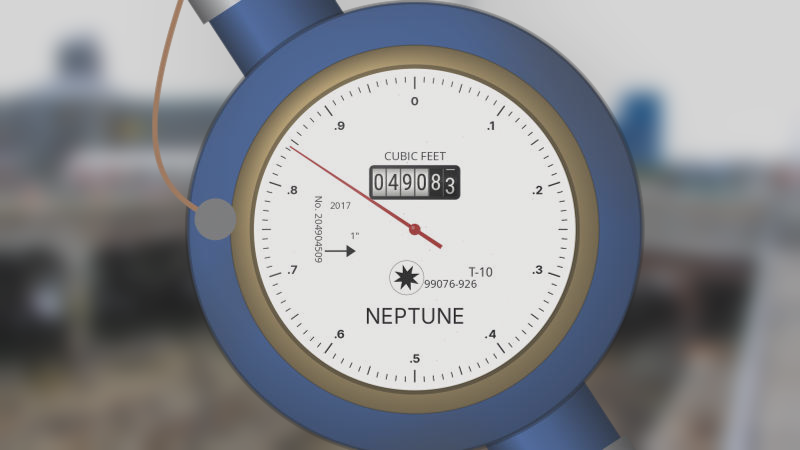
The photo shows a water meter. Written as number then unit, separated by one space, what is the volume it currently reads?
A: 49082.84 ft³
